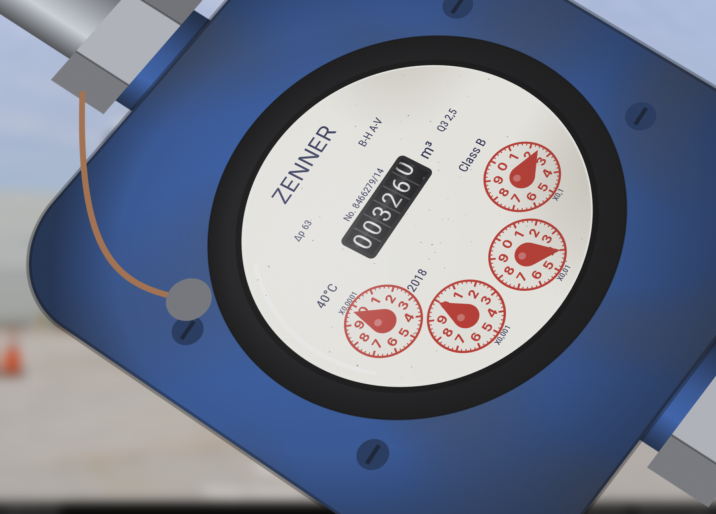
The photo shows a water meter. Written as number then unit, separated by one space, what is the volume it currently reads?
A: 3260.2399 m³
